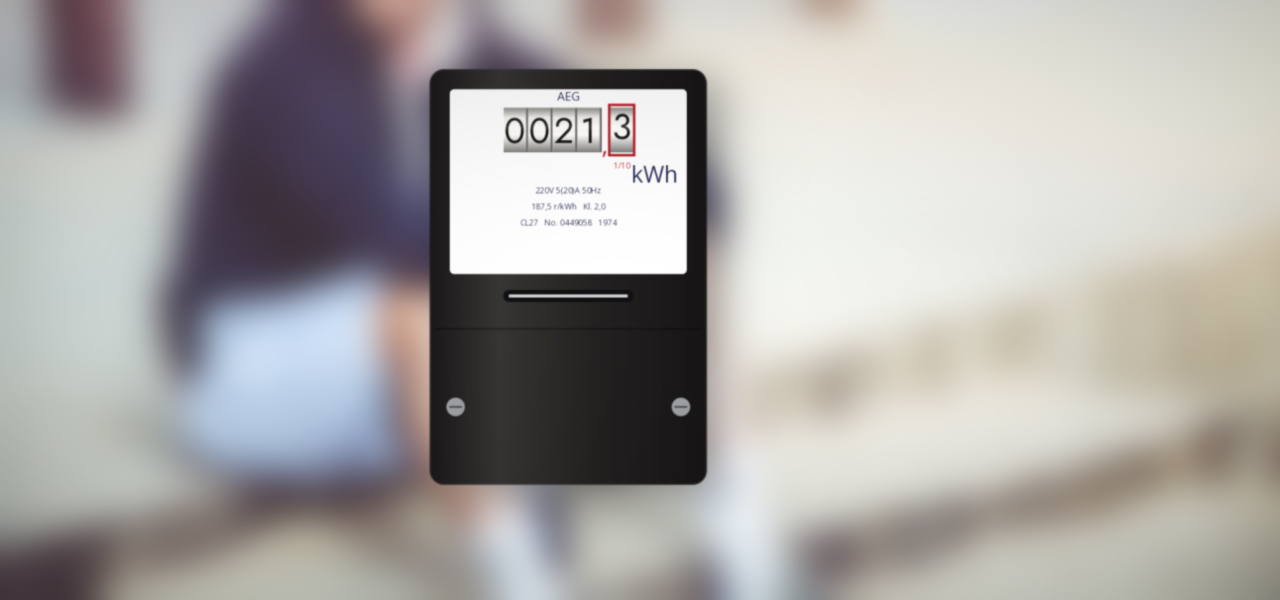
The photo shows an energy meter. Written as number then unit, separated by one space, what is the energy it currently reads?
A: 21.3 kWh
